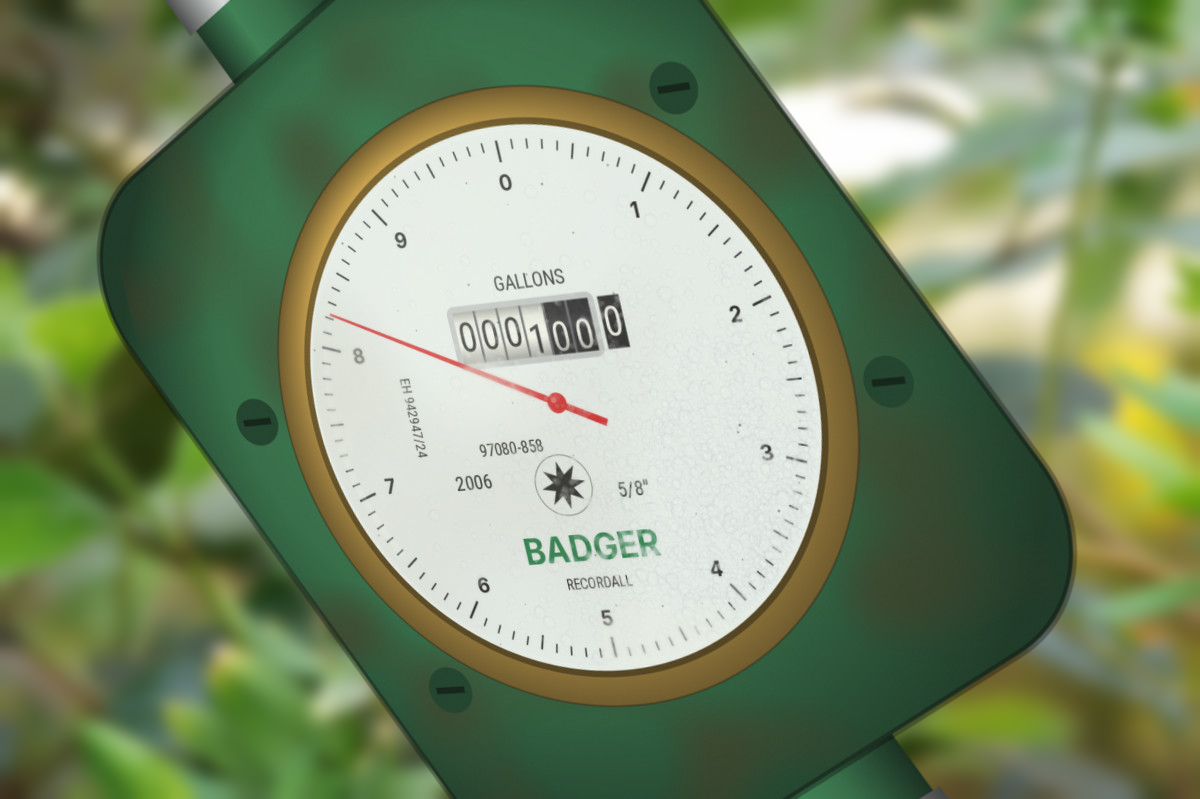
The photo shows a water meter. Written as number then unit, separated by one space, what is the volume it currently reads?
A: 998.2 gal
